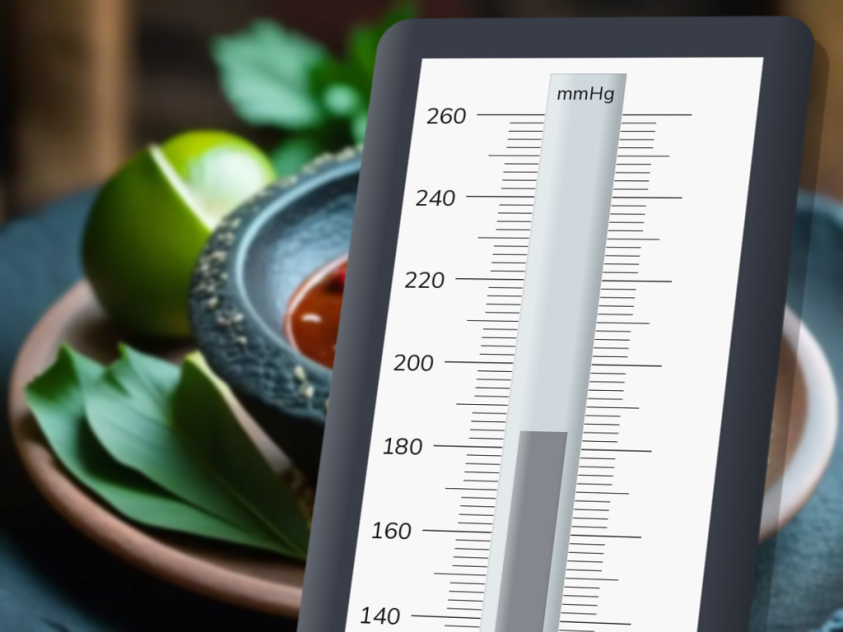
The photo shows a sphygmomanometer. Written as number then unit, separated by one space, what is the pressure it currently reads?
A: 184 mmHg
